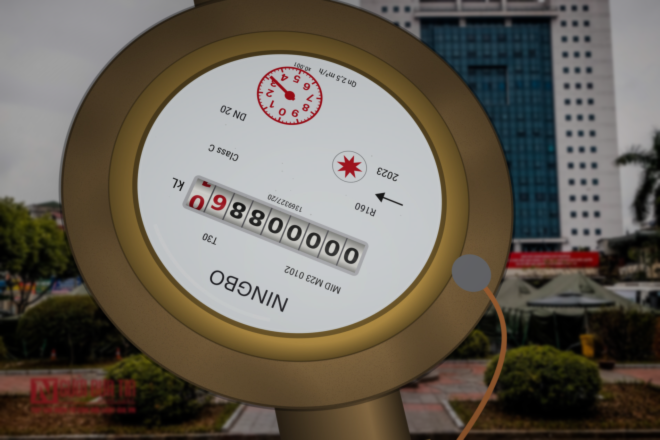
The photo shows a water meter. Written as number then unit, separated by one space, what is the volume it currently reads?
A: 88.603 kL
